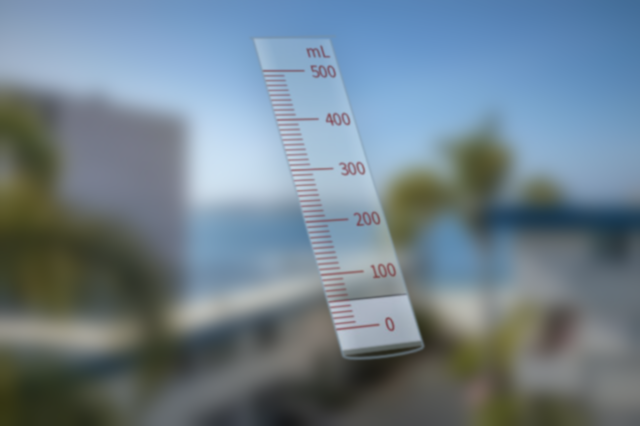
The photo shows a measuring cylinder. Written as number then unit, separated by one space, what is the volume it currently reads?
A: 50 mL
